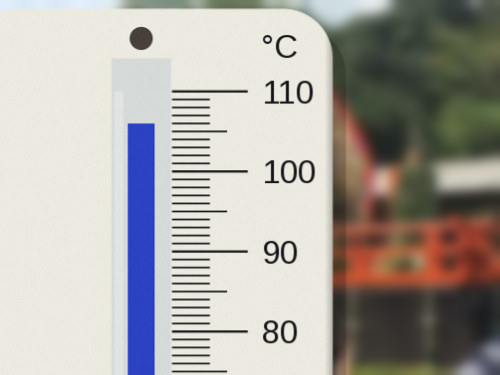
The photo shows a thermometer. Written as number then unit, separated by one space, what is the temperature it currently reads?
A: 106 °C
